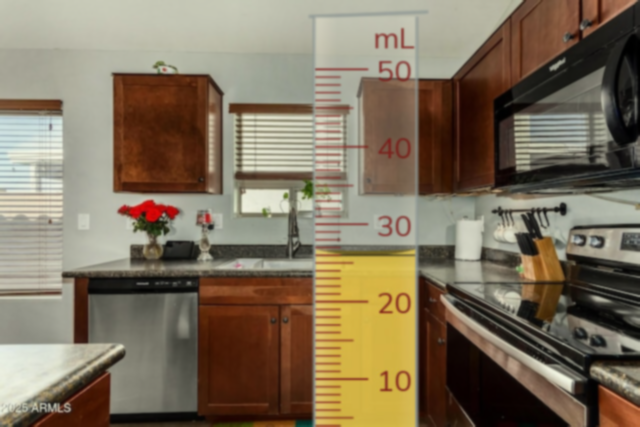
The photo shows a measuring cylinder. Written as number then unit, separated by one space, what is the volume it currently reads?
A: 26 mL
